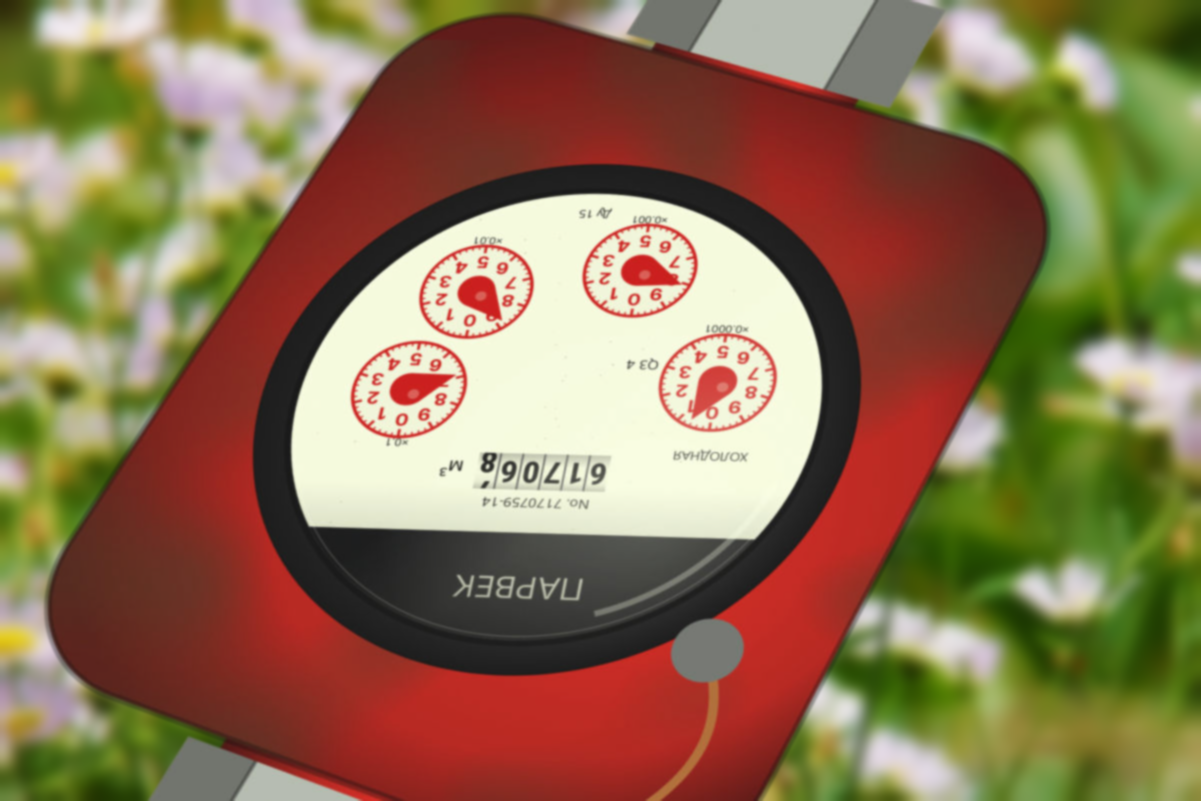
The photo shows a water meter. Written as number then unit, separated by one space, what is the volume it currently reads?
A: 617067.6880 m³
